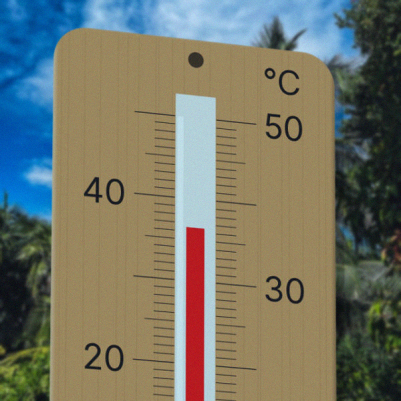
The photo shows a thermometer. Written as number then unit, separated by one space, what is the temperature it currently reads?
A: 36.5 °C
